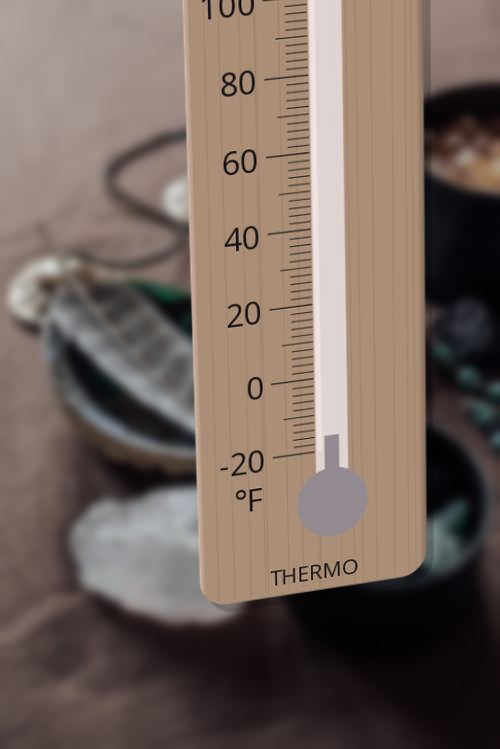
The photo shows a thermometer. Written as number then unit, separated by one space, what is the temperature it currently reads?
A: -16 °F
